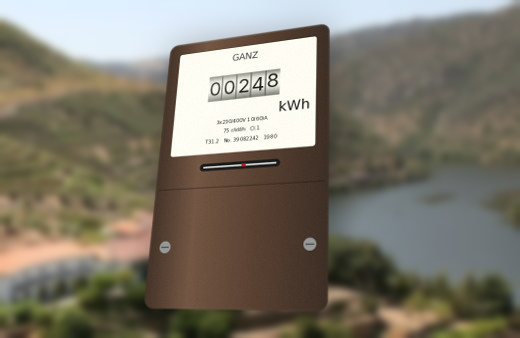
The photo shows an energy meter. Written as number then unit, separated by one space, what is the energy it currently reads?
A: 248 kWh
